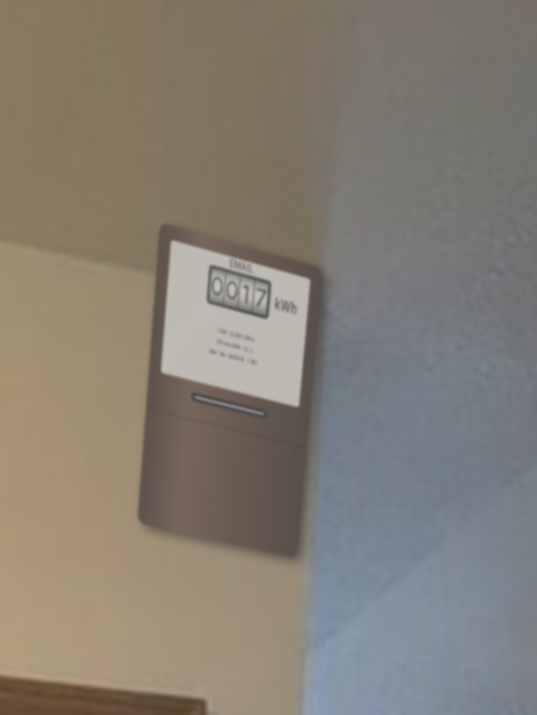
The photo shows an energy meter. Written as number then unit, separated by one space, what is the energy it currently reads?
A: 17 kWh
